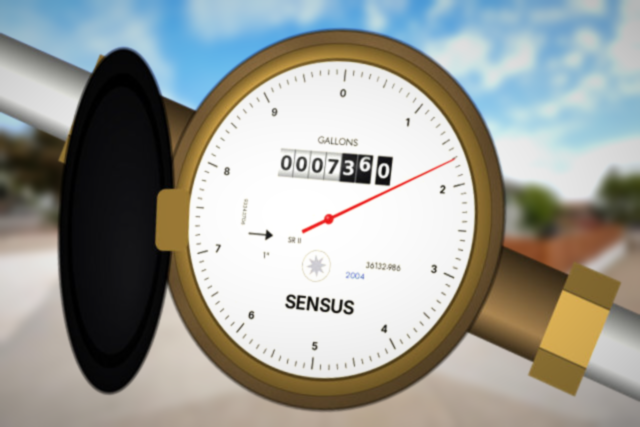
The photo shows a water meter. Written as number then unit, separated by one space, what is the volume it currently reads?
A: 7361.7 gal
